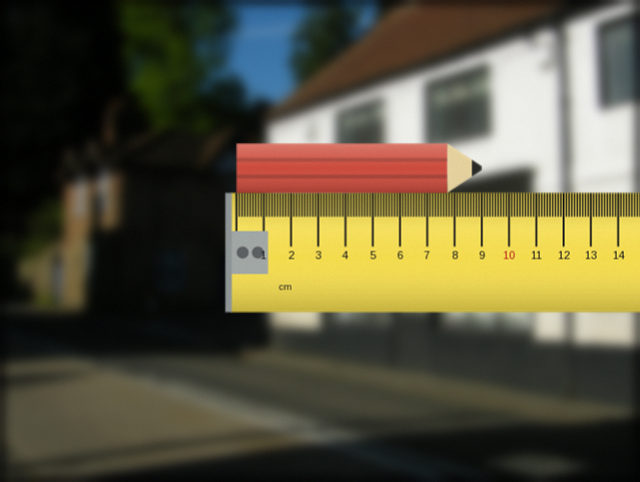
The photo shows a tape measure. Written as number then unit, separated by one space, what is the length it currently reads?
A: 9 cm
